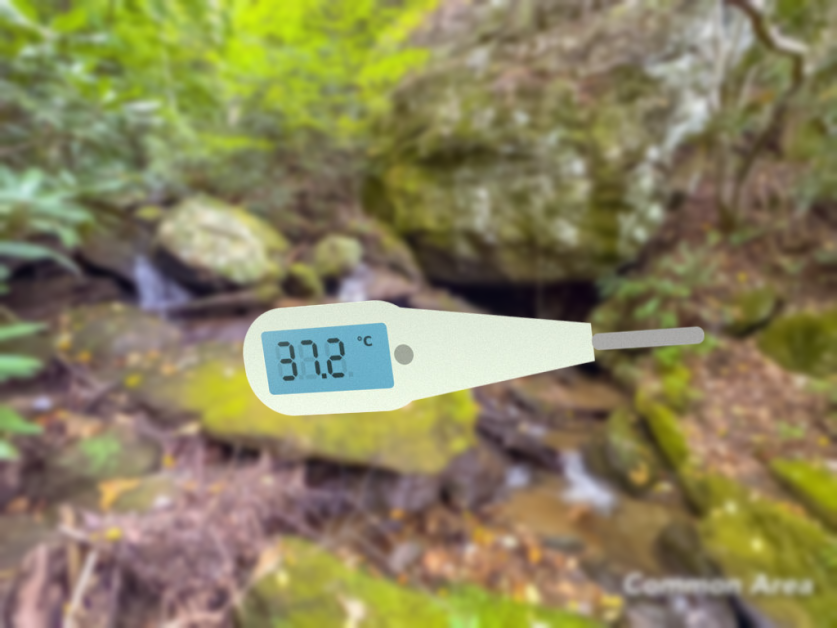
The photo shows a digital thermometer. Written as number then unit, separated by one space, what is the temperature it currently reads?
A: 37.2 °C
